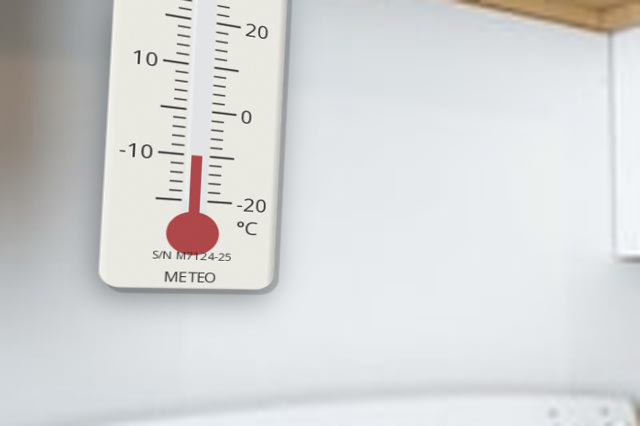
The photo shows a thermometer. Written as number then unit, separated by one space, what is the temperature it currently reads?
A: -10 °C
